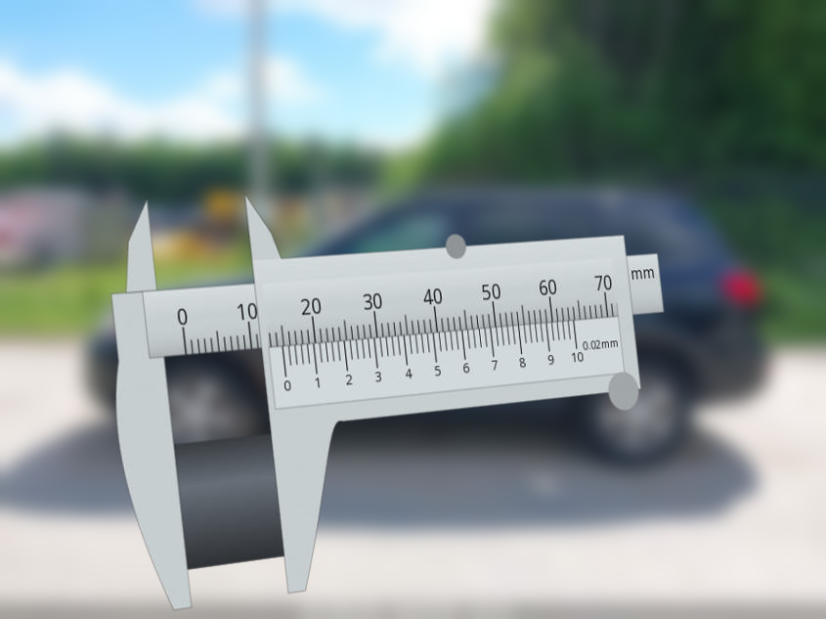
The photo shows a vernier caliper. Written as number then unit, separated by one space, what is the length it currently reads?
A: 14.8 mm
